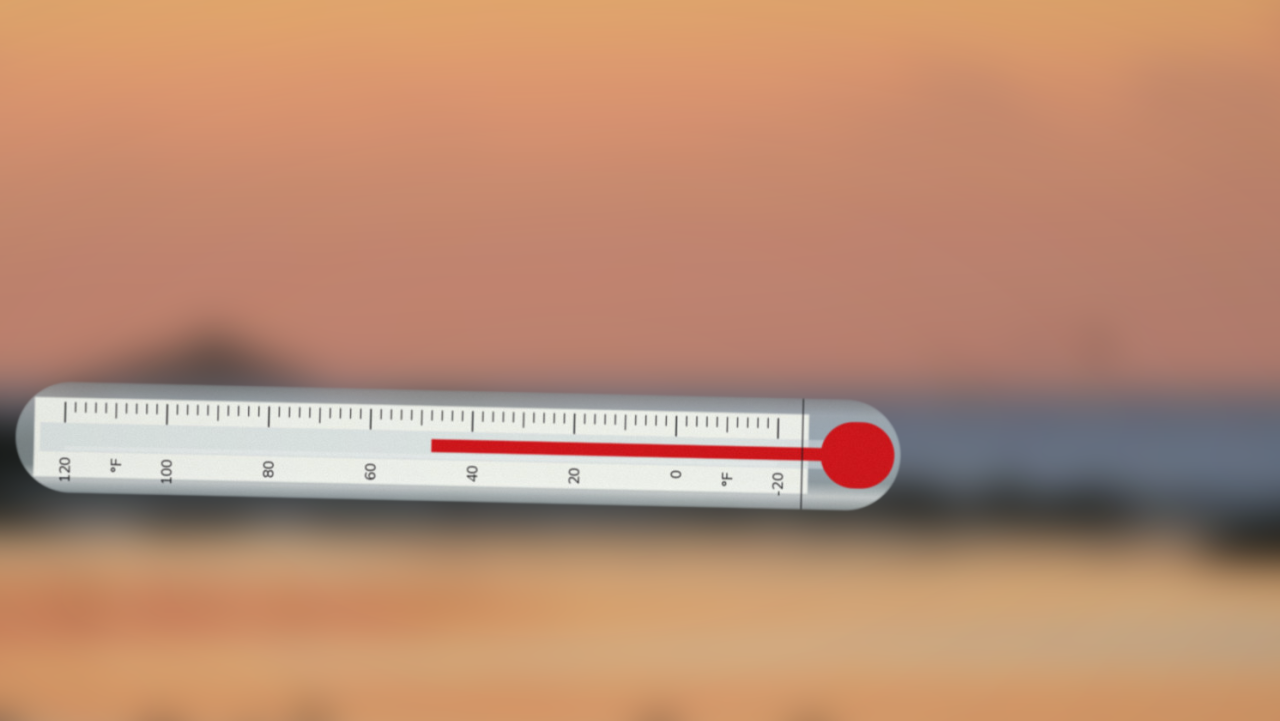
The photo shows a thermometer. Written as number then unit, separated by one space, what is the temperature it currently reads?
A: 48 °F
